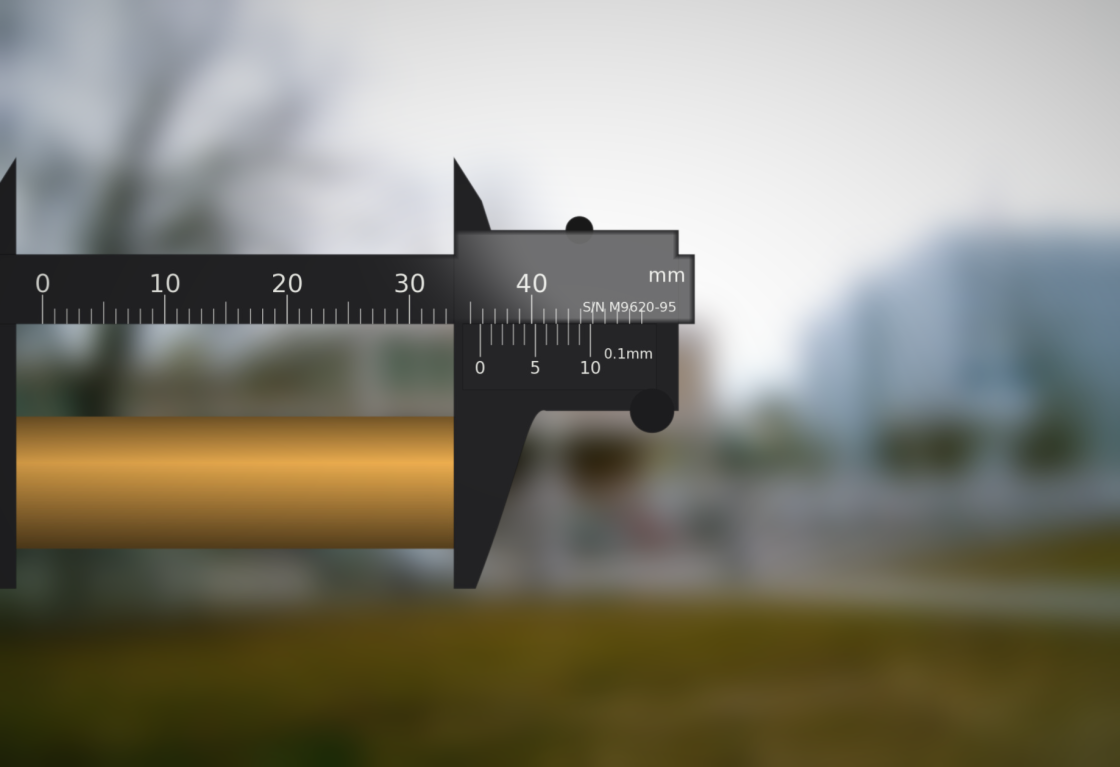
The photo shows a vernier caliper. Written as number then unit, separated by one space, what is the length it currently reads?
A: 35.8 mm
